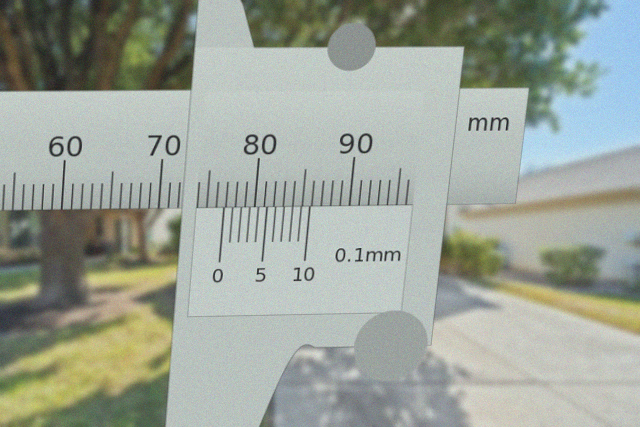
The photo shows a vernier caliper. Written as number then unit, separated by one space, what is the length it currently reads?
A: 76.8 mm
